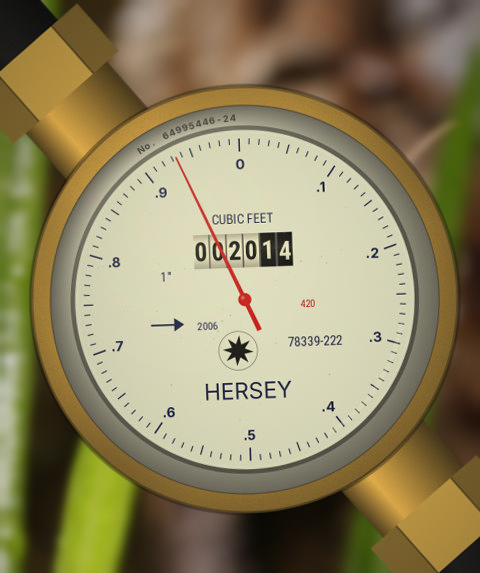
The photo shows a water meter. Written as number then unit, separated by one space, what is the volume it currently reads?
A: 2013.93 ft³
